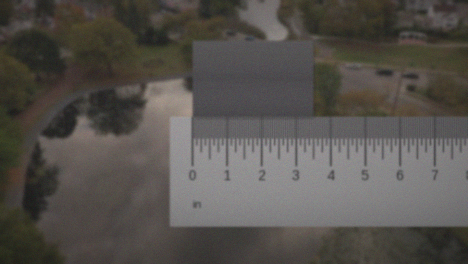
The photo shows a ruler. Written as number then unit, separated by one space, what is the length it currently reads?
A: 3.5 in
